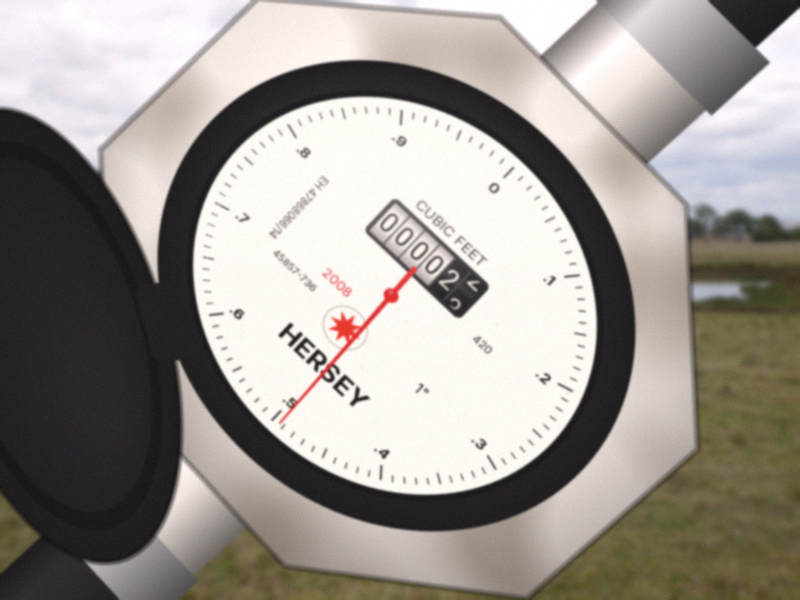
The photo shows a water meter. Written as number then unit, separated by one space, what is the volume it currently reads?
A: 22.49 ft³
